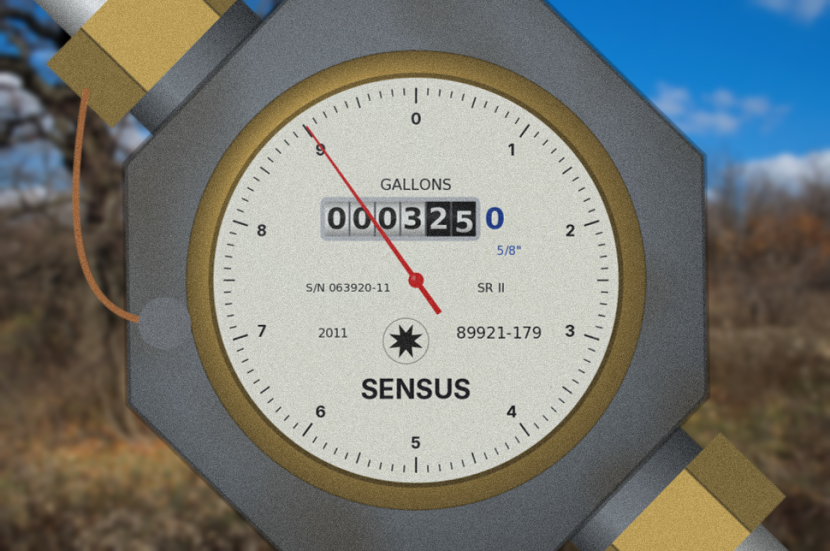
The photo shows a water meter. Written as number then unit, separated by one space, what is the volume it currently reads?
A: 3249.0 gal
